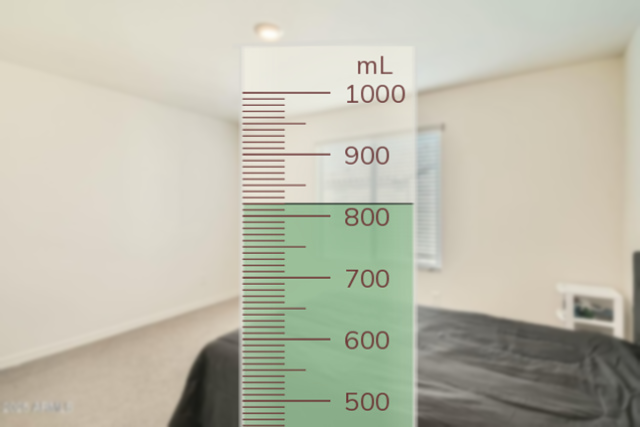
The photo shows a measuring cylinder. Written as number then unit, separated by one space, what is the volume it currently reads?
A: 820 mL
